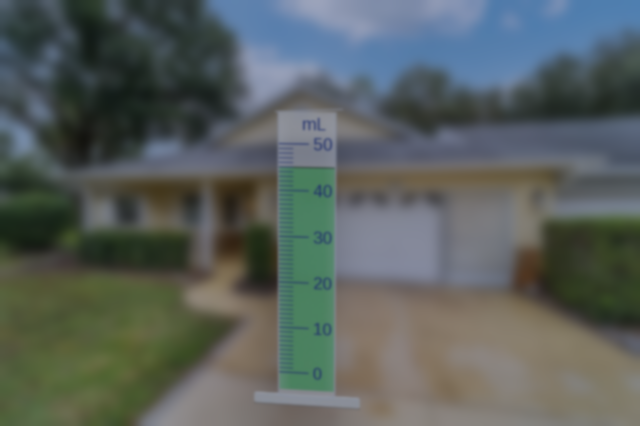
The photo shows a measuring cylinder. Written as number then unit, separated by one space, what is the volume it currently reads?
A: 45 mL
